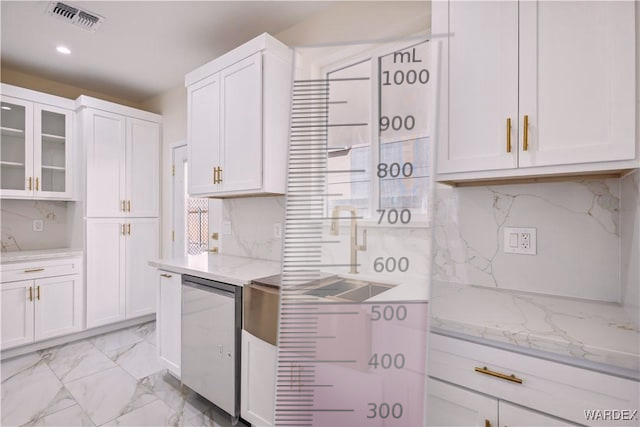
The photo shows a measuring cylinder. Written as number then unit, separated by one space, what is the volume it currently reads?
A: 520 mL
